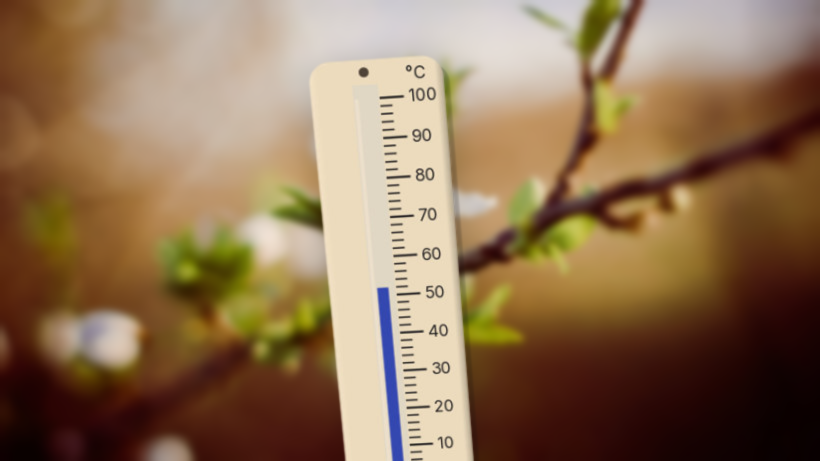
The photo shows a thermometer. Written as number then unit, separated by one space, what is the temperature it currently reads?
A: 52 °C
